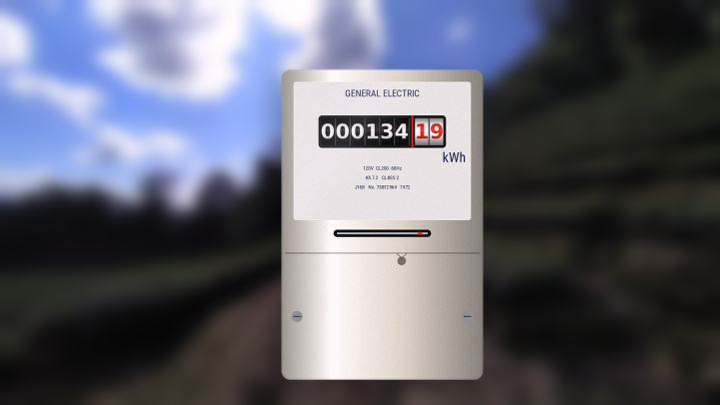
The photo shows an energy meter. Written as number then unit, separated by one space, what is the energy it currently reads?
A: 134.19 kWh
